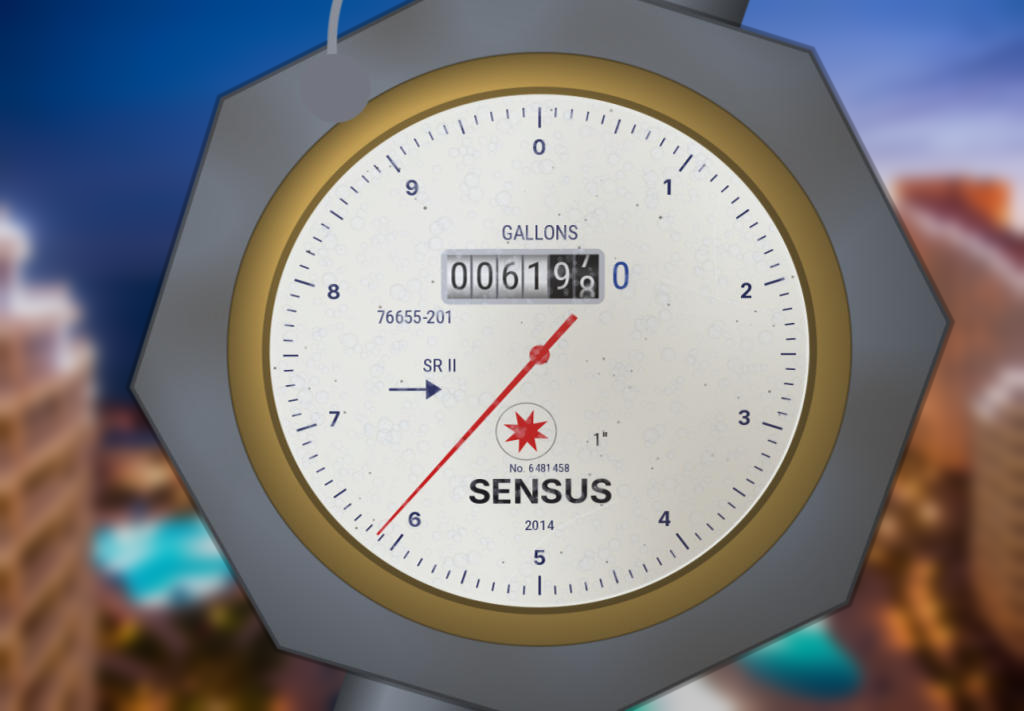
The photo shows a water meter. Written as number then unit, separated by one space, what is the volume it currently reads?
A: 61976.1 gal
